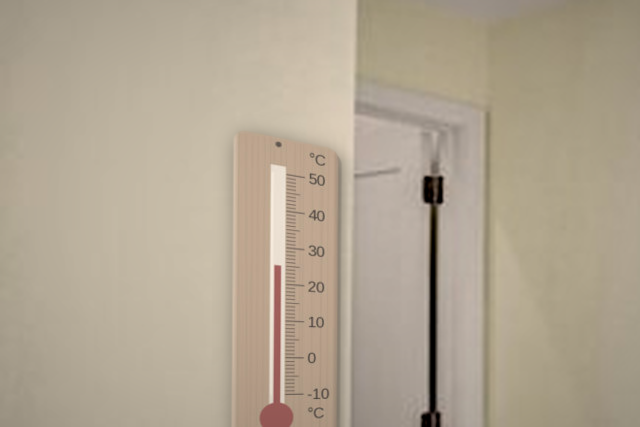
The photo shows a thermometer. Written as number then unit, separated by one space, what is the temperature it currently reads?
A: 25 °C
